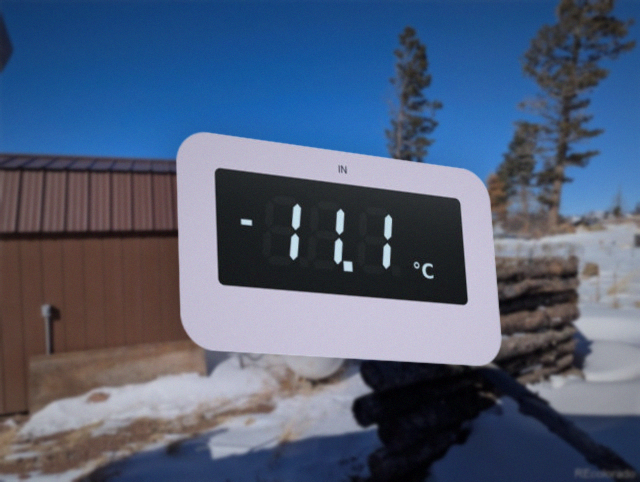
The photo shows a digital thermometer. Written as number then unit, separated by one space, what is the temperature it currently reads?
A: -11.1 °C
